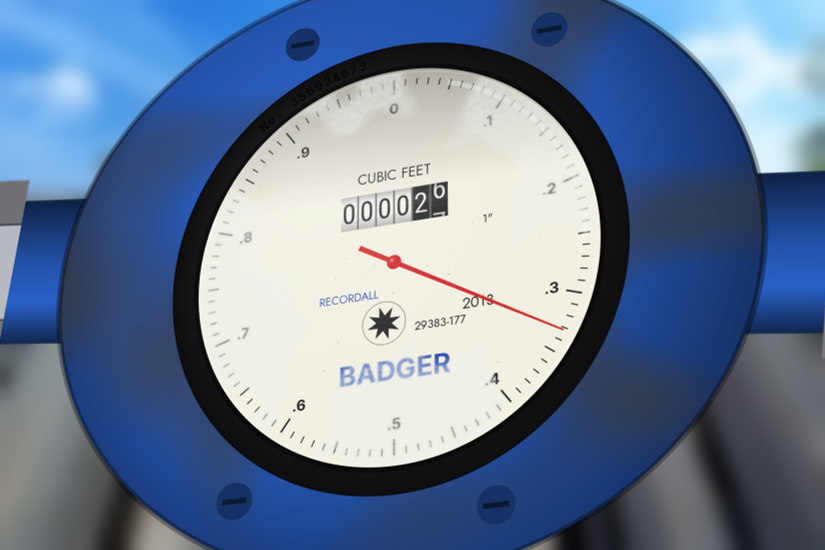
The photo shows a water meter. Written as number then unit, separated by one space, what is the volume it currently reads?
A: 26.33 ft³
